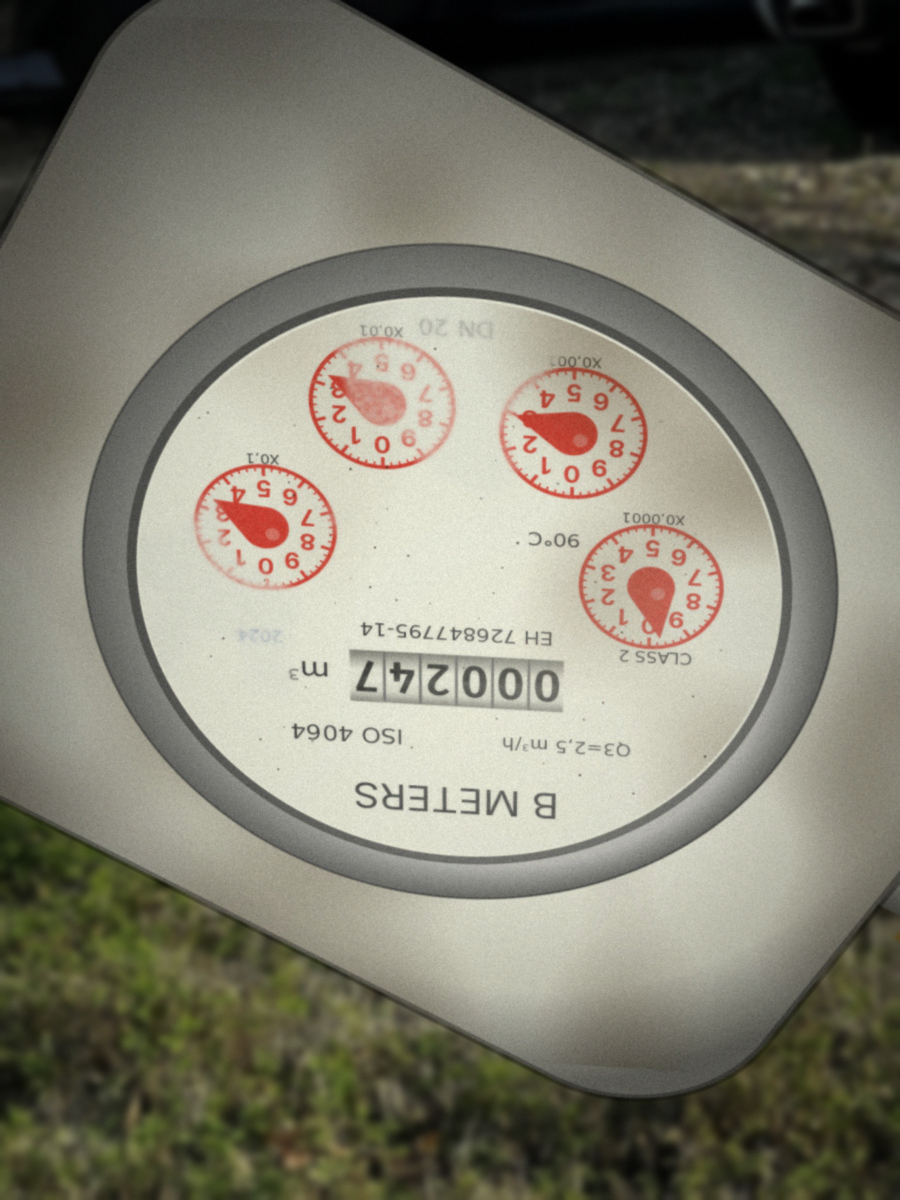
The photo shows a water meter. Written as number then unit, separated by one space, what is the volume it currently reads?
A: 247.3329 m³
